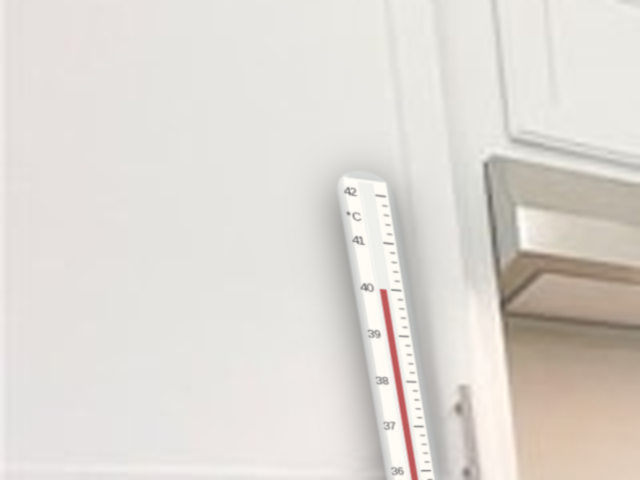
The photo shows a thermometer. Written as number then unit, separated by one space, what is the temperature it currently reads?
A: 40 °C
